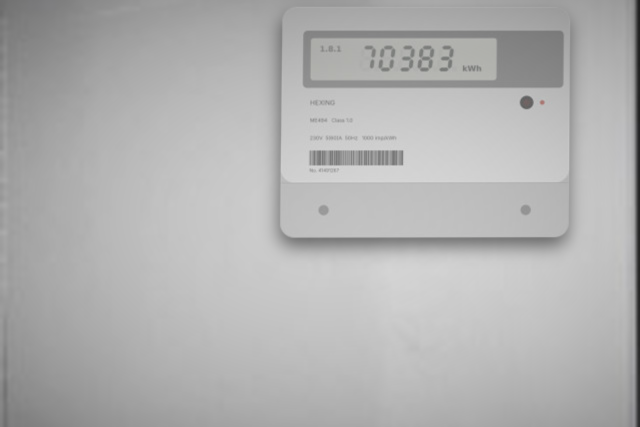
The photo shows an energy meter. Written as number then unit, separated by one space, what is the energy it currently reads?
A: 70383 kWh
